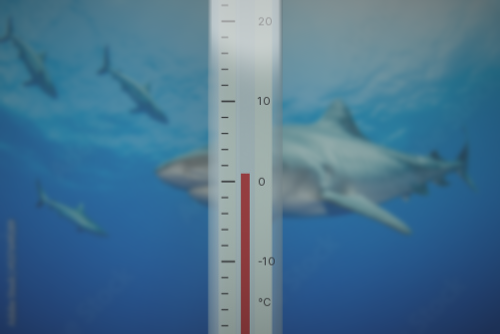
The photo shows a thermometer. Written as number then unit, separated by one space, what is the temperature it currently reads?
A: 1 °C
